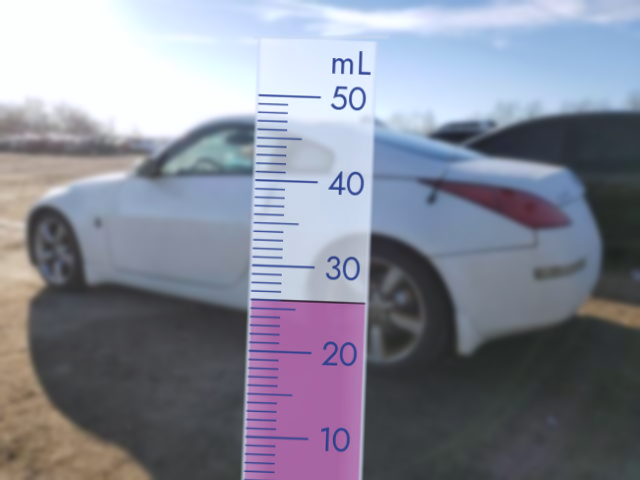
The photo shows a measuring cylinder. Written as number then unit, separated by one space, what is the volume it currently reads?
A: 26 mL
